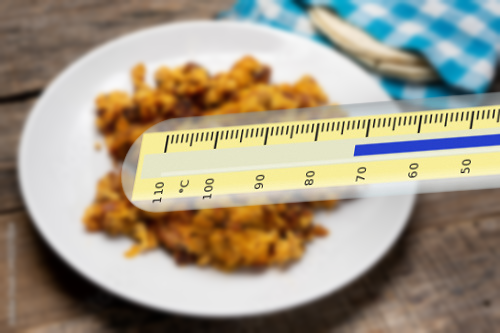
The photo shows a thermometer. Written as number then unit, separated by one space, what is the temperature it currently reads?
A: 72 °C
